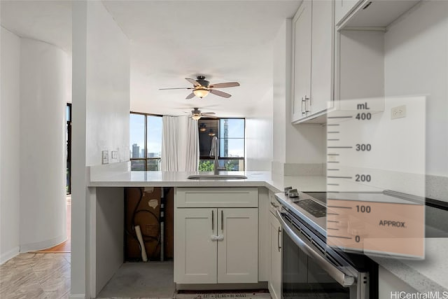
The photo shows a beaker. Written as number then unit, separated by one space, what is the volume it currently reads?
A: 125 mL
